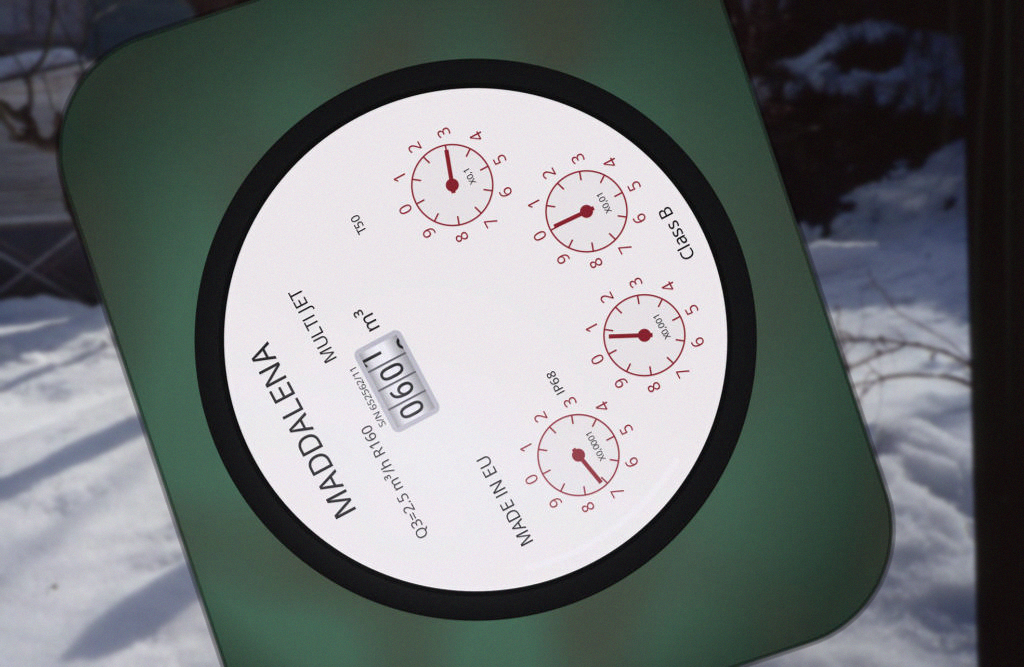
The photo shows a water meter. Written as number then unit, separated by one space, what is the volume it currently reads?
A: 601.3007 m³
